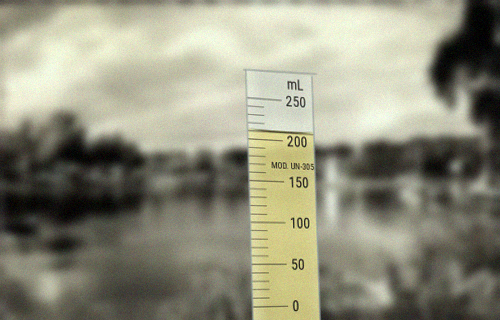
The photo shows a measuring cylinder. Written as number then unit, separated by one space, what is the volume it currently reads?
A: 210 mL
